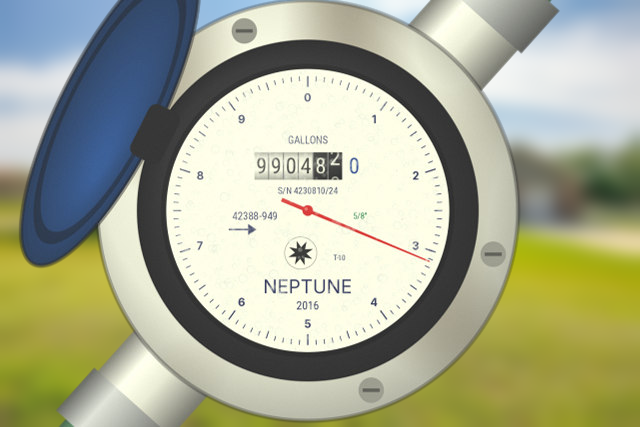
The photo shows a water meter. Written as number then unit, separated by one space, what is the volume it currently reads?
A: 9904823.1 gal
